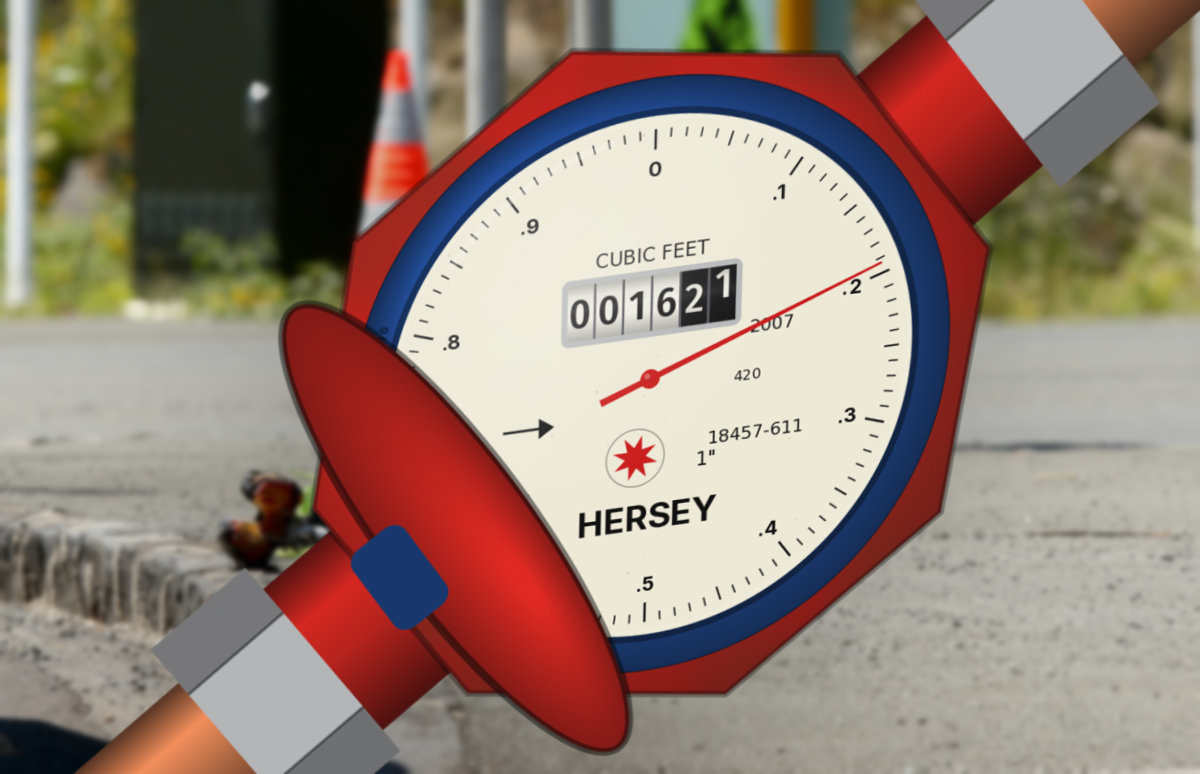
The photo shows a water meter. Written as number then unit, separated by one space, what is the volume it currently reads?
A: 1621.19 ft³
